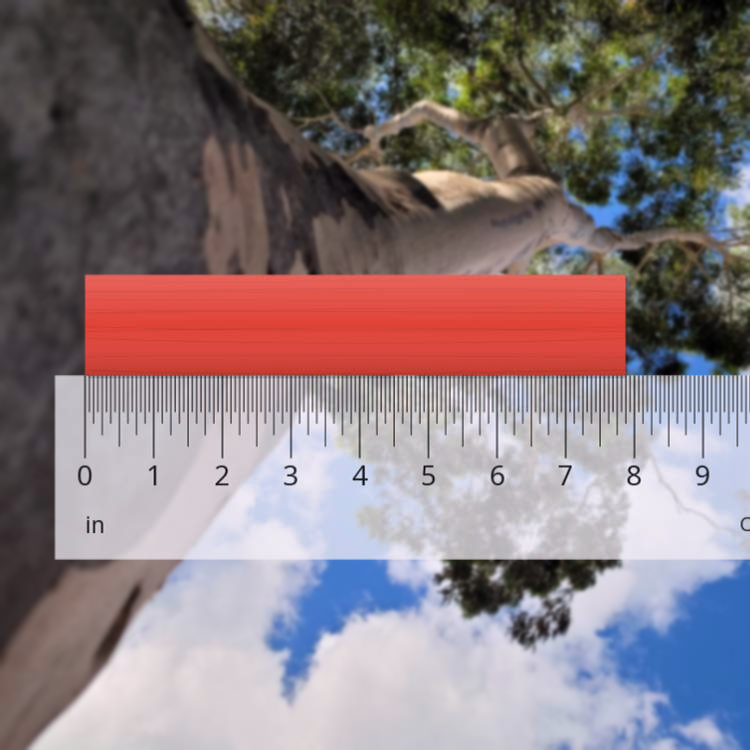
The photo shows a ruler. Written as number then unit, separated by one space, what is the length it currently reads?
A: 7.875 in
